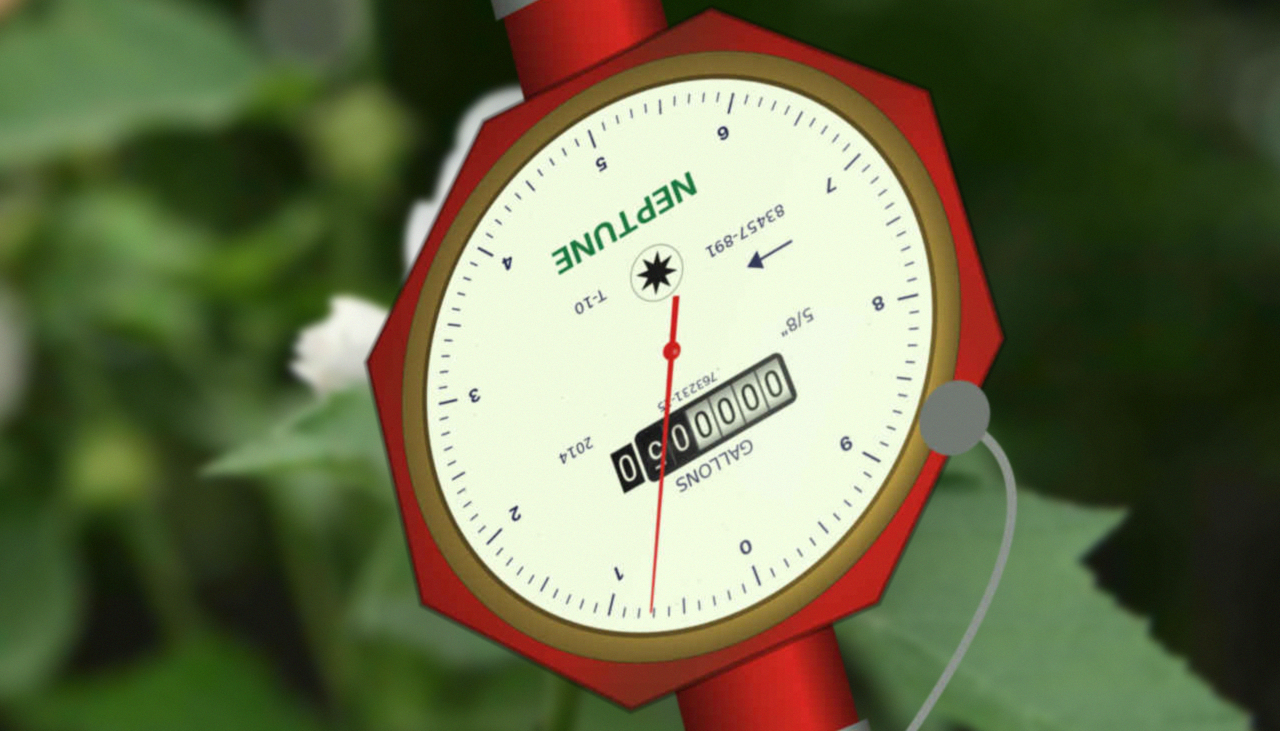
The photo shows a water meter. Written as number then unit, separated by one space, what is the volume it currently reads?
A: 50.7 gal
